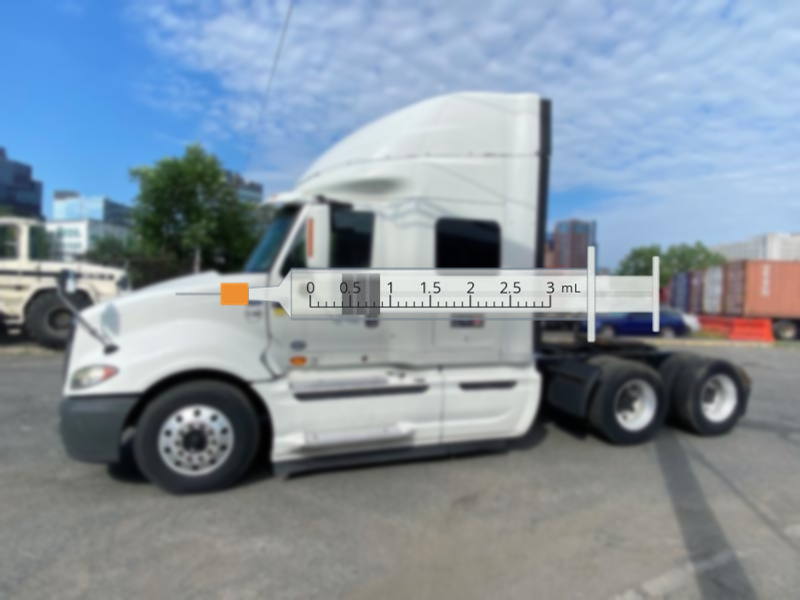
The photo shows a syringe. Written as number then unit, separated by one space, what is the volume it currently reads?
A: 0.4 mL
